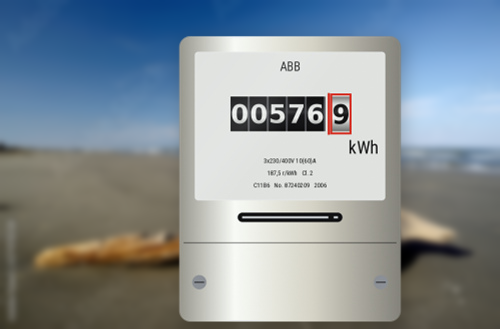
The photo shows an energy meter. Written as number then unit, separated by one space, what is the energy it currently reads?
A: 576.9 kWh
